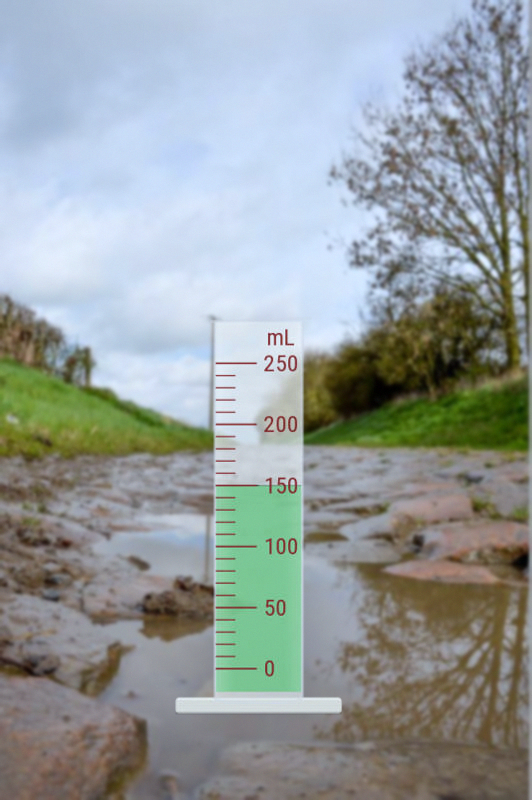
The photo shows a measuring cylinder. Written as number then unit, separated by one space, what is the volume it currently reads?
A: 150 mL
